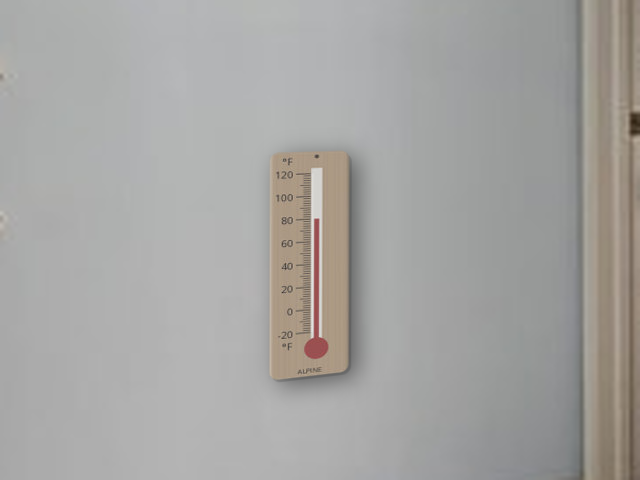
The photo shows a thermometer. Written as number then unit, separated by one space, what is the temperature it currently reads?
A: 80 °F
